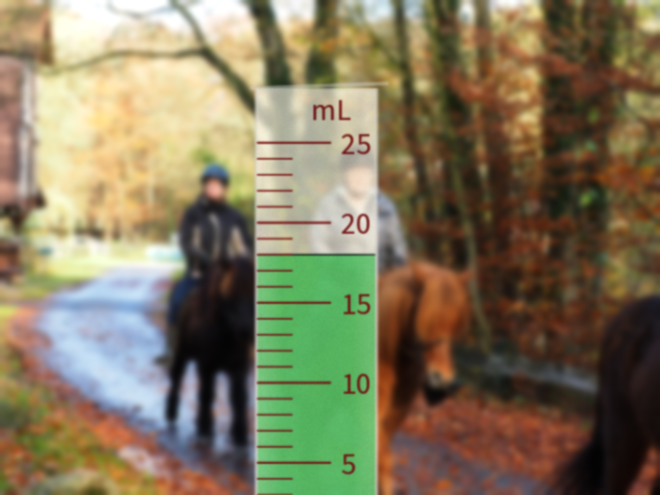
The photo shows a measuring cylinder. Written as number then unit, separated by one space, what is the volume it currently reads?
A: 18 mL
